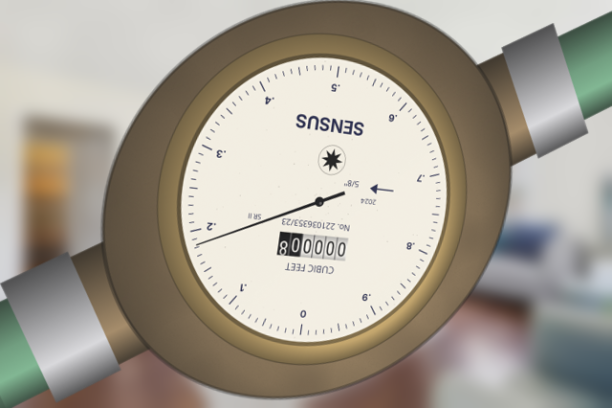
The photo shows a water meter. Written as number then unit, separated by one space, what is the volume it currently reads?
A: 8.18 ft³
